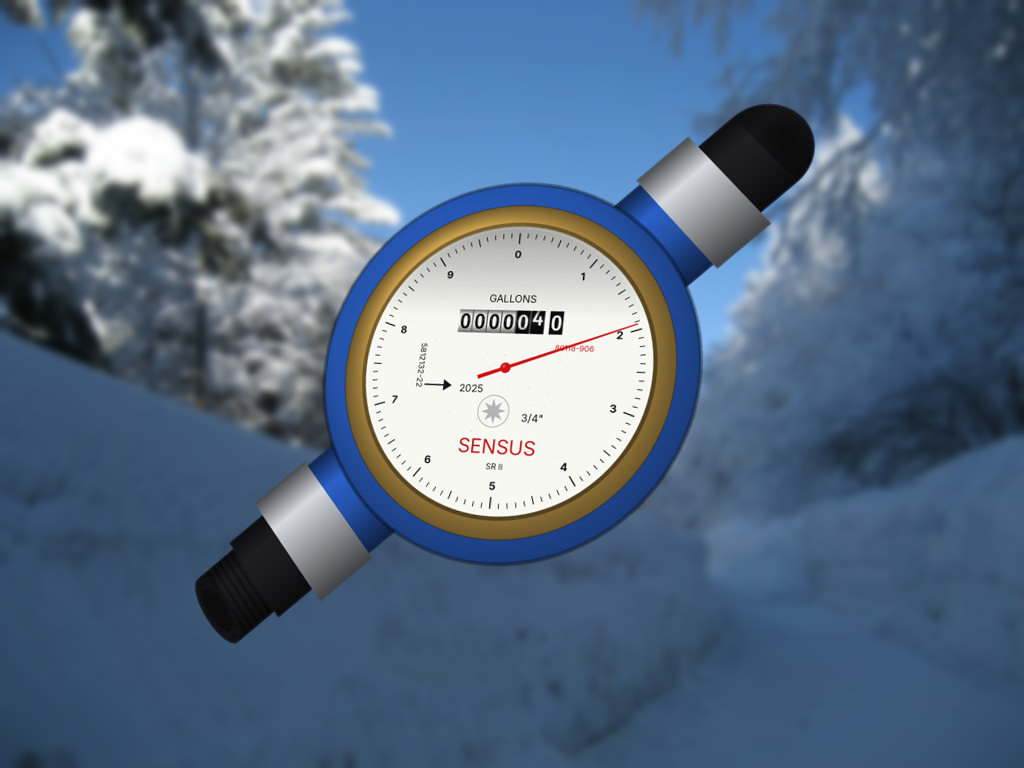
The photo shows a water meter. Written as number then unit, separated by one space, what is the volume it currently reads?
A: 41.9 gal
